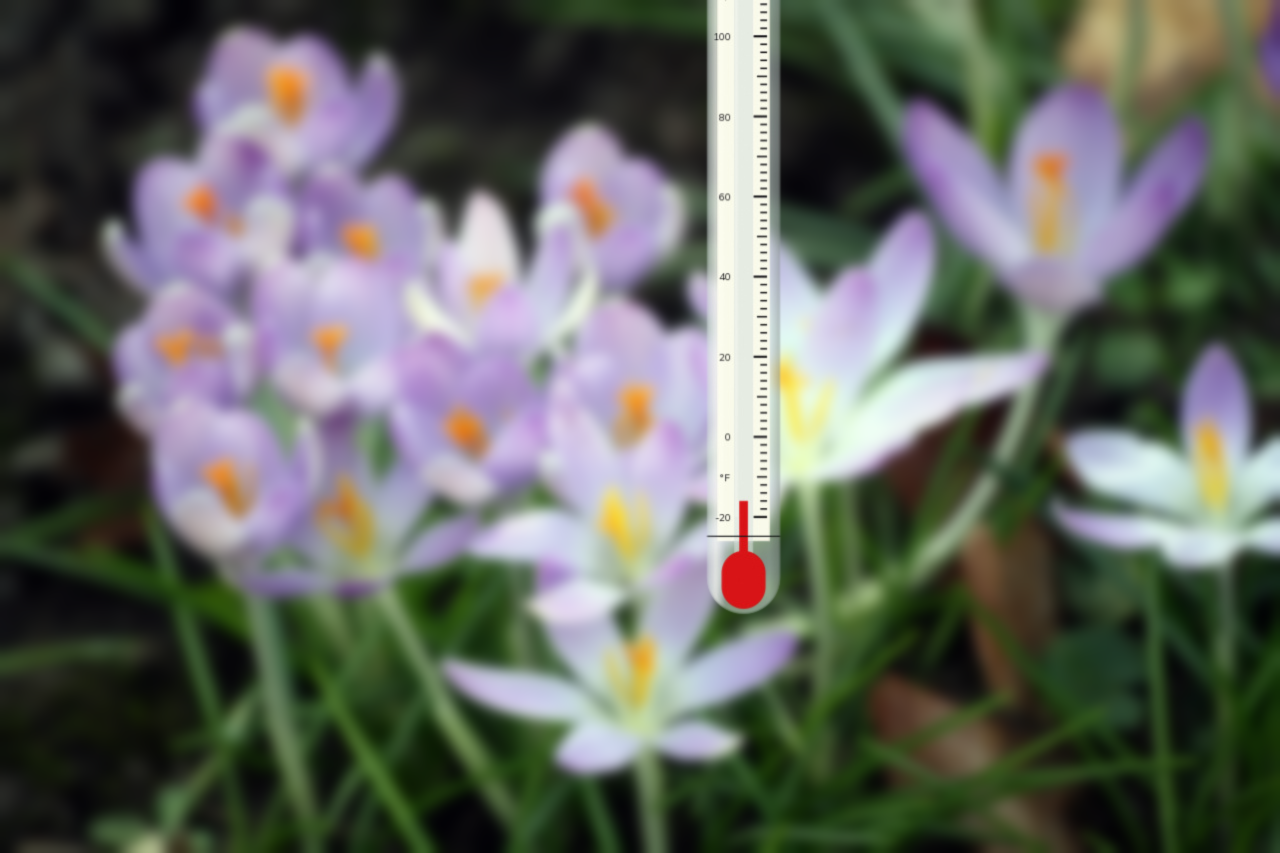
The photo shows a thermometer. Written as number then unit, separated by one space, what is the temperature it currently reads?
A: -16 °F
